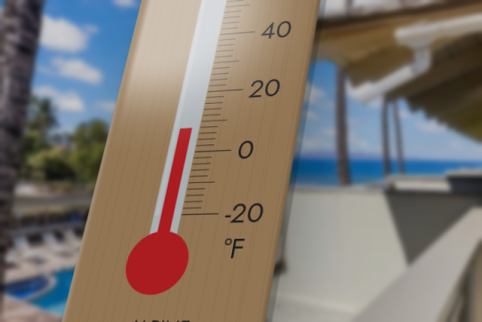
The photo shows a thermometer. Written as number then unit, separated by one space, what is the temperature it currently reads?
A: 8 °F
